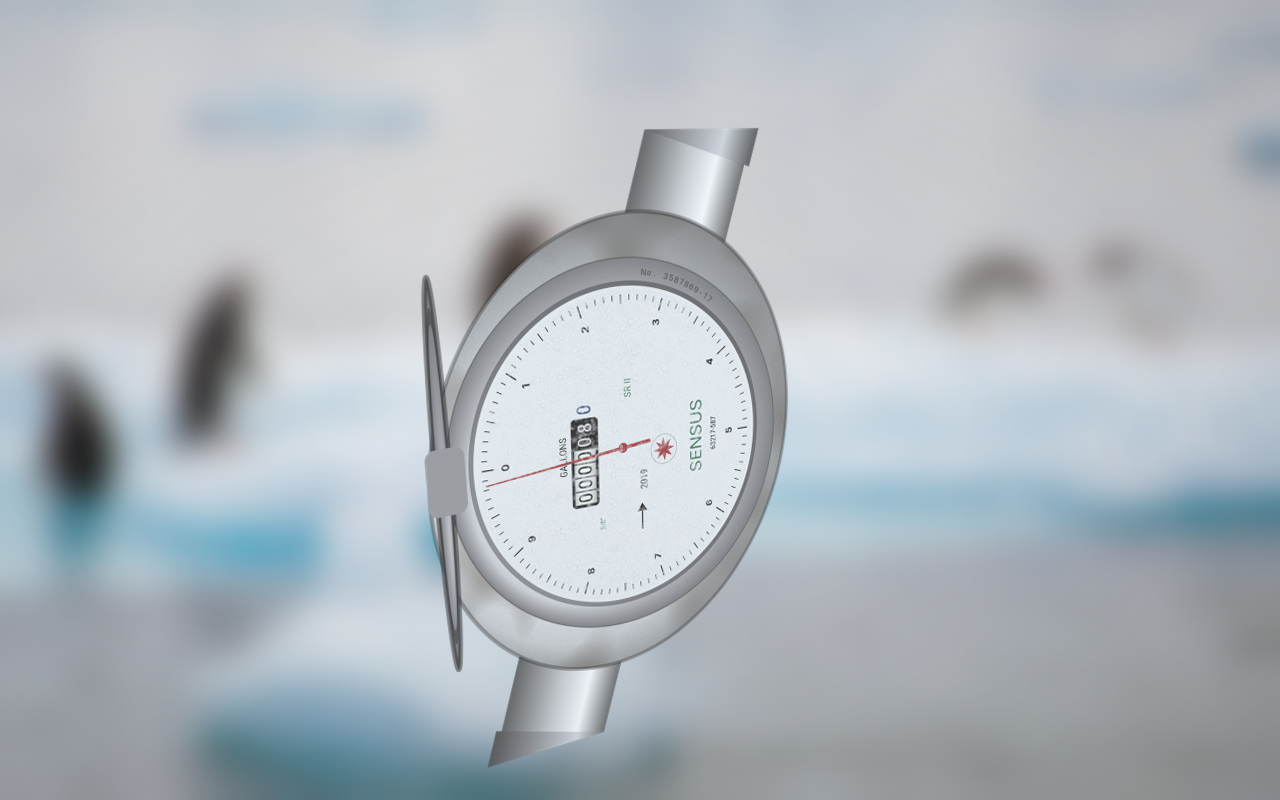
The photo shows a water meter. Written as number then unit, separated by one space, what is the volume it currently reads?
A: 79.8 gal
